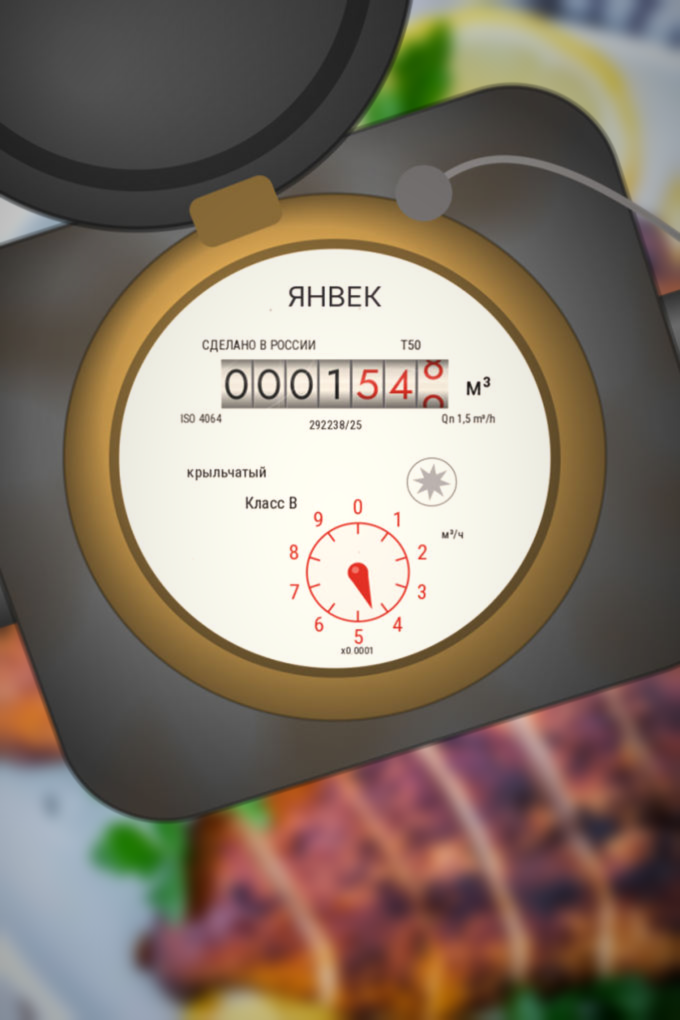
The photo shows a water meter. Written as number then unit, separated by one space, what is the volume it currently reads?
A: 1.5484 m³
